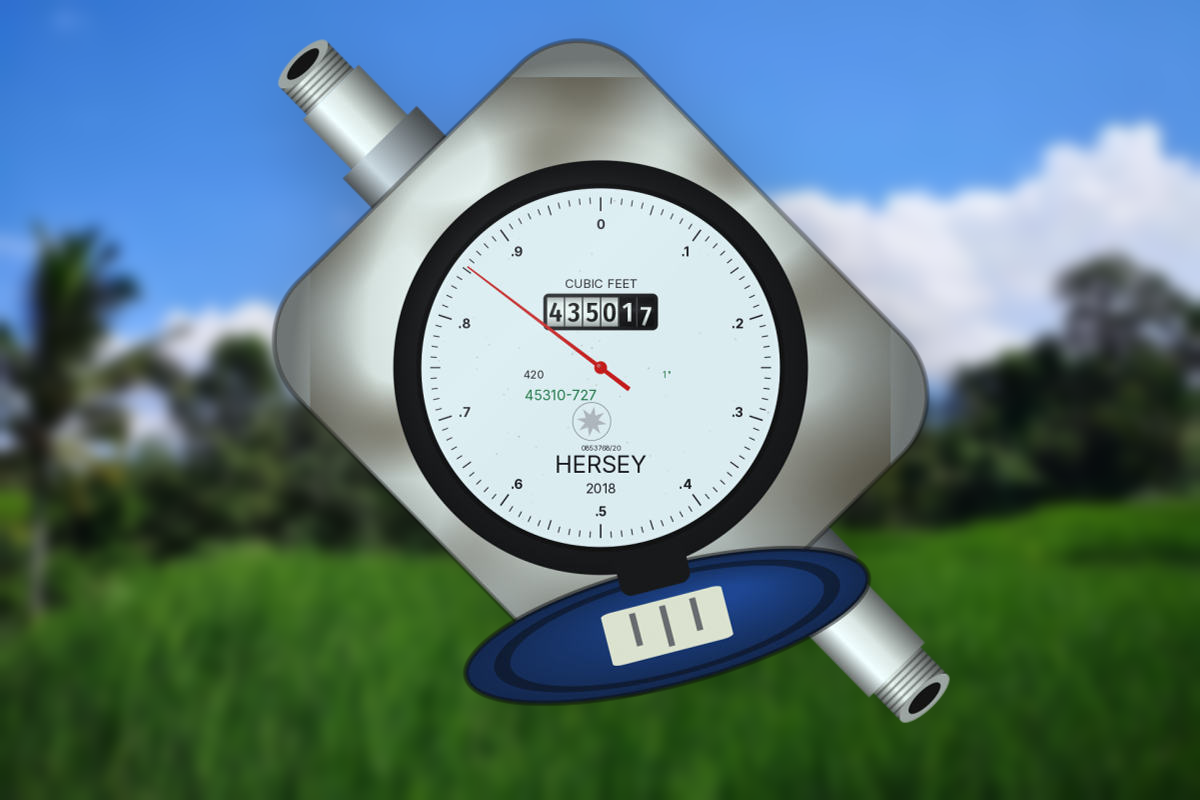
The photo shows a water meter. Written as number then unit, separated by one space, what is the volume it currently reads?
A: 435016.85 ft³
